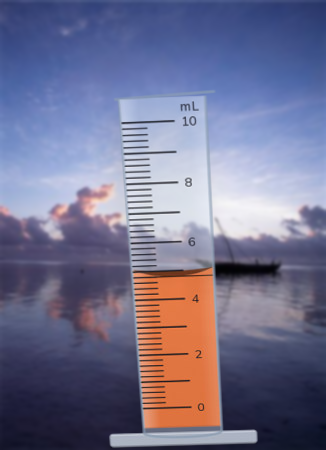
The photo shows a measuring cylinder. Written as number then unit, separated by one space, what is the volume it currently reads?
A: 4.8 mL
